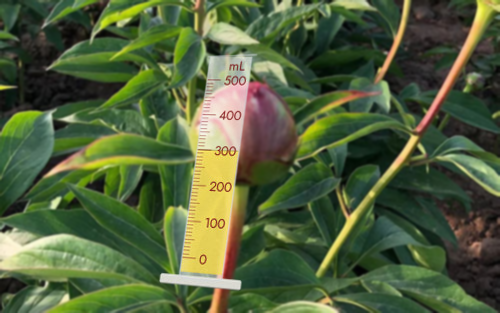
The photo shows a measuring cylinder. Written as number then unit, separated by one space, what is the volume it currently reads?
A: 300 mL
